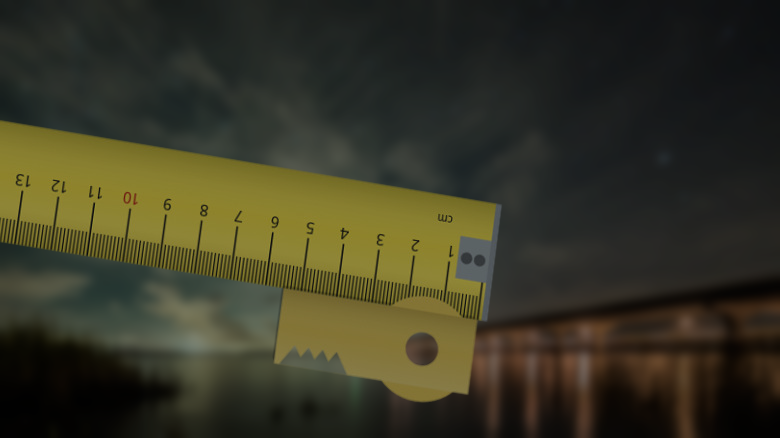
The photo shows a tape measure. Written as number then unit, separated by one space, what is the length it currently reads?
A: 5.5 cm
